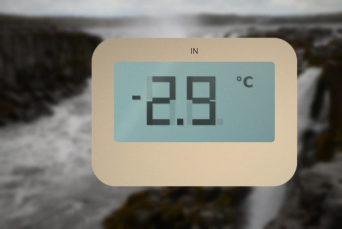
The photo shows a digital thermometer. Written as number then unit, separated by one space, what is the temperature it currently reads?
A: -2.9 °C
